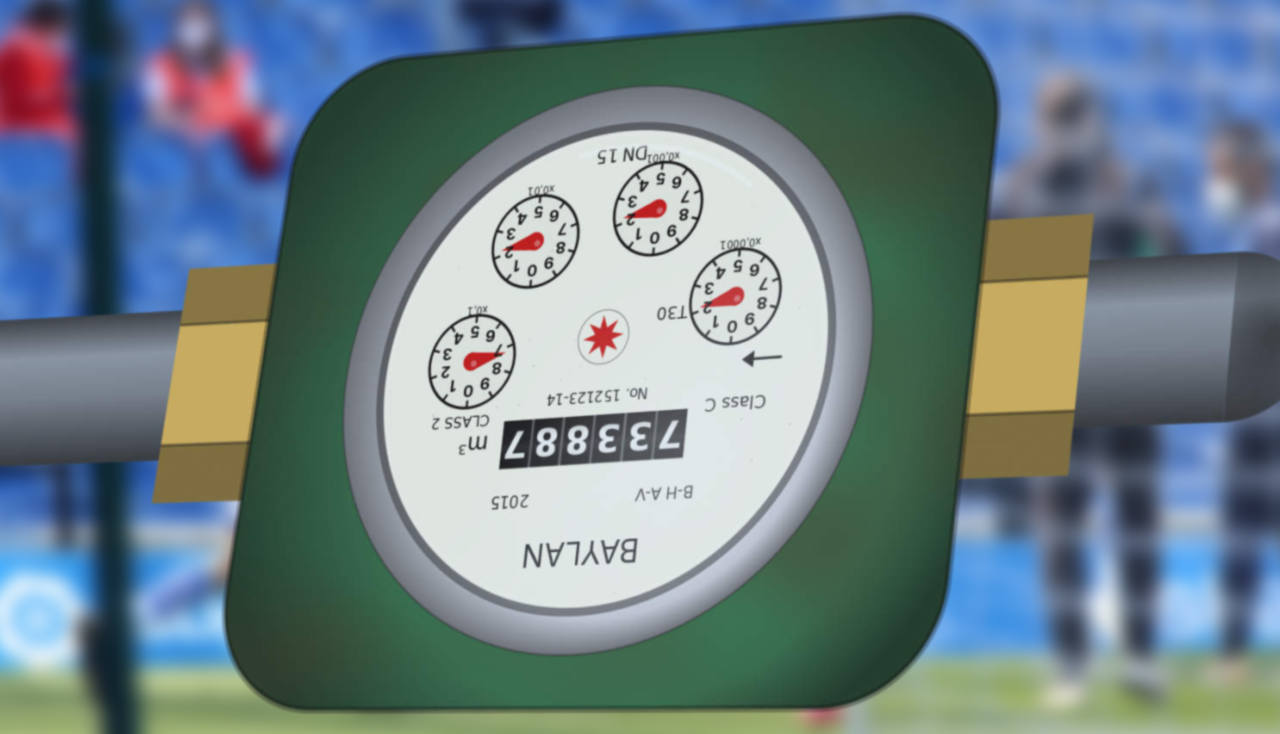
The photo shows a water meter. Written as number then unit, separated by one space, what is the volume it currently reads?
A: 733887.7222 m³
